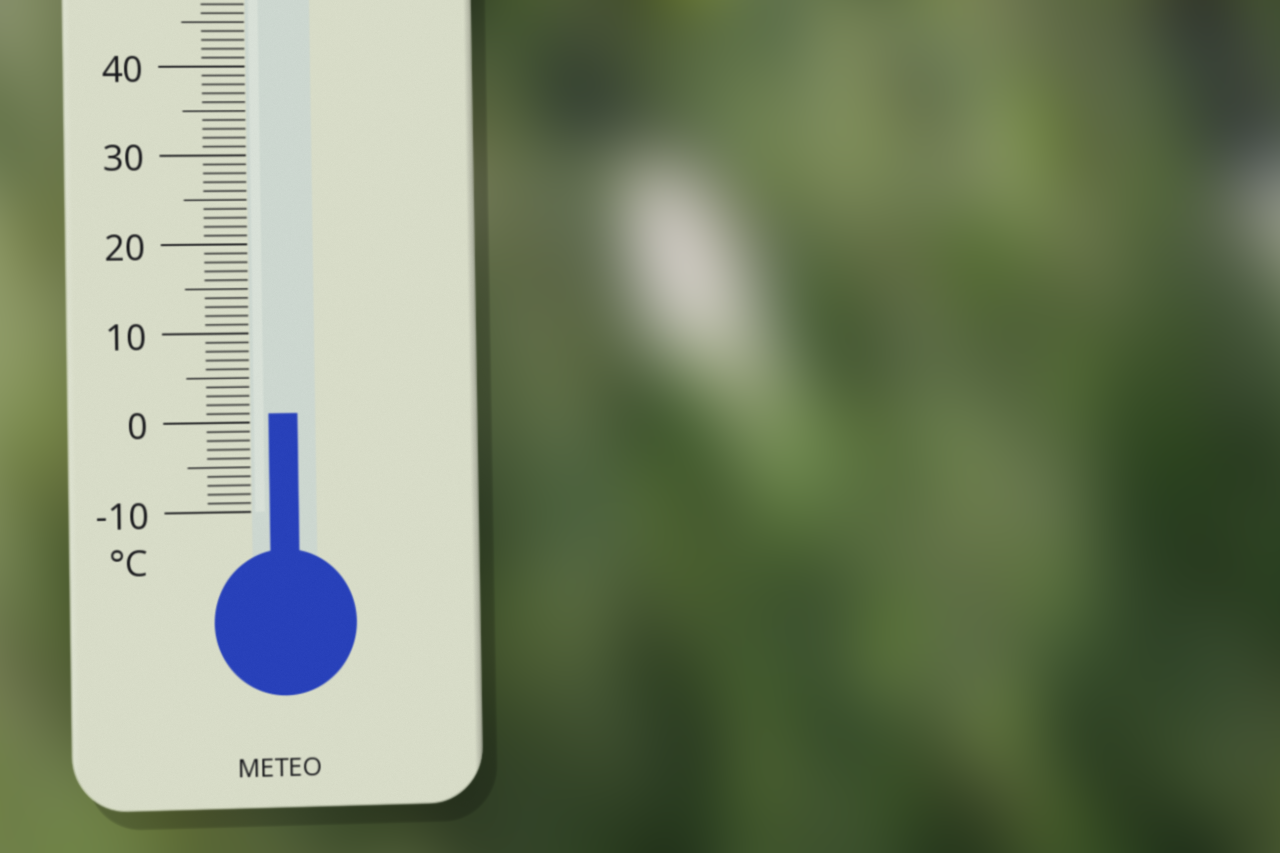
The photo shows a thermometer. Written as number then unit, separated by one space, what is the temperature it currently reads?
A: 1 °C
